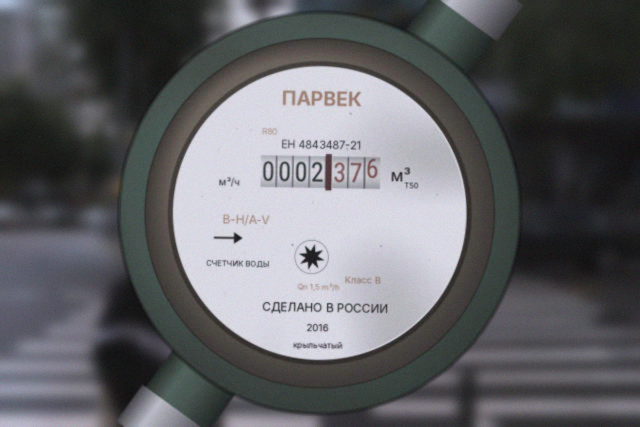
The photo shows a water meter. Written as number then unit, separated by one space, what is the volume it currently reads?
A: 2.376 m³
